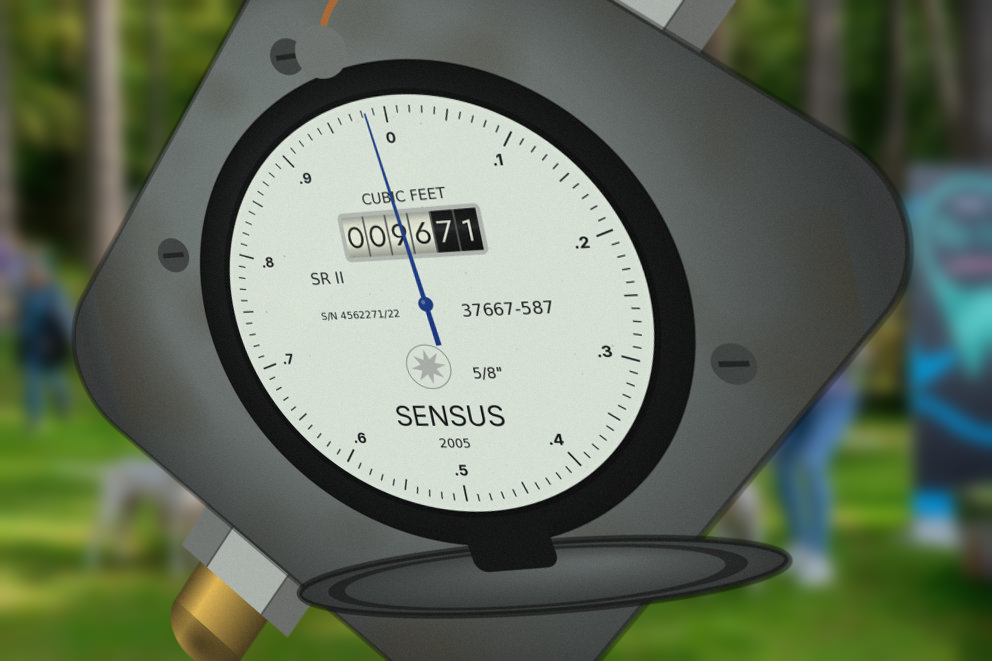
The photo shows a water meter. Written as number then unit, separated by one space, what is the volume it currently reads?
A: 9670.98 ft³
